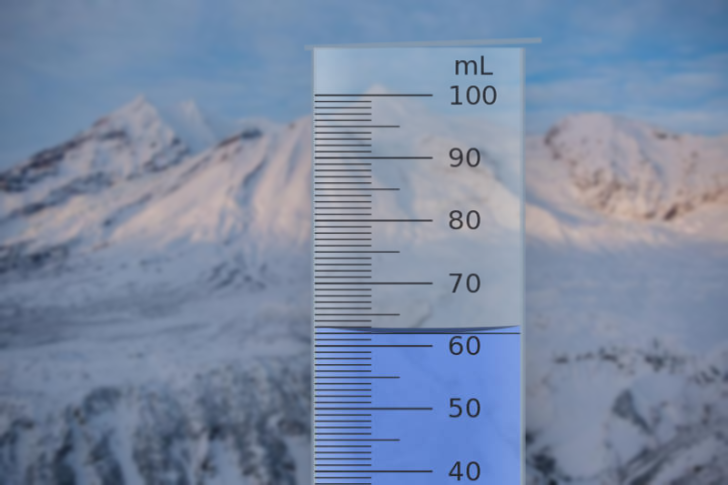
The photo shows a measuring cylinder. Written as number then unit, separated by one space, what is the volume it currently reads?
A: 62 mL
